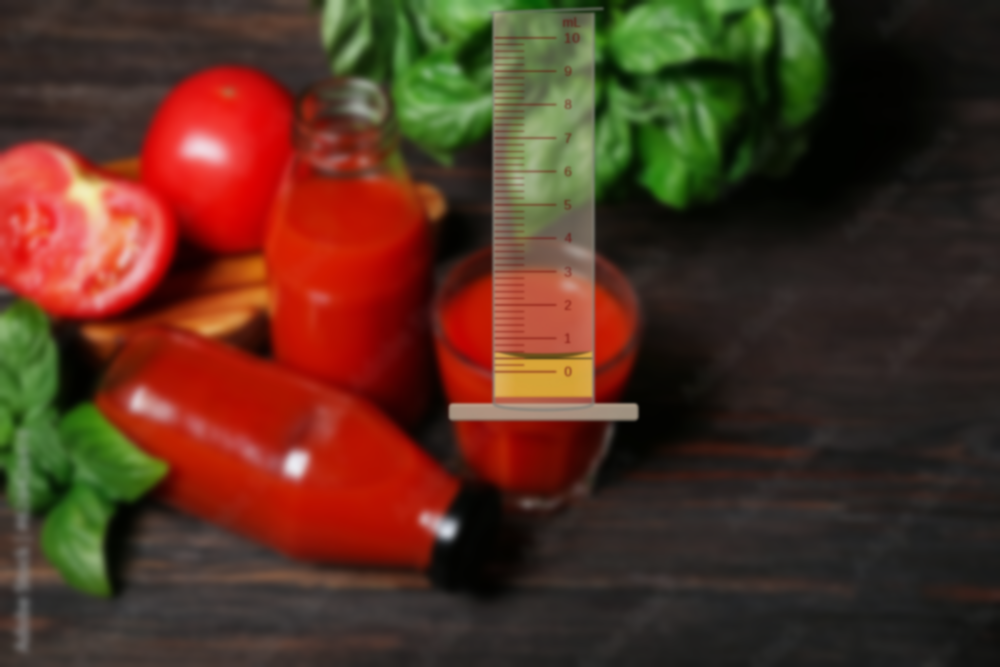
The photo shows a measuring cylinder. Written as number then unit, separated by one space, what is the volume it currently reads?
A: 0.4 mL
